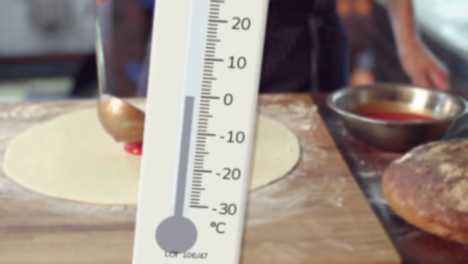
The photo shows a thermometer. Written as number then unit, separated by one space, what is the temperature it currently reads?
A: 0 °C
